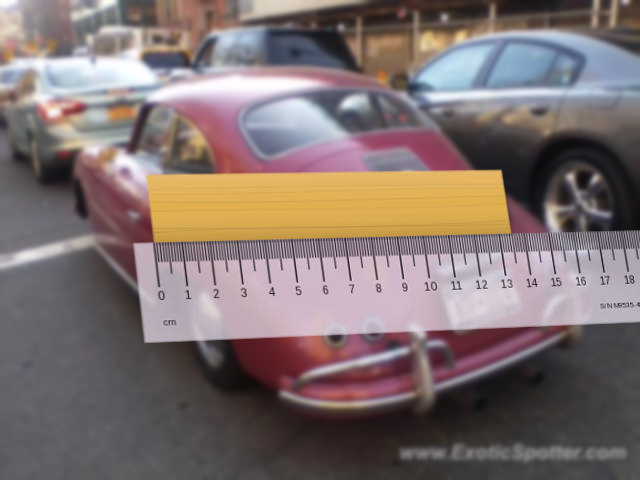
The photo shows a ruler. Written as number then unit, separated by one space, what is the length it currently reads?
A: 13.5 cm
